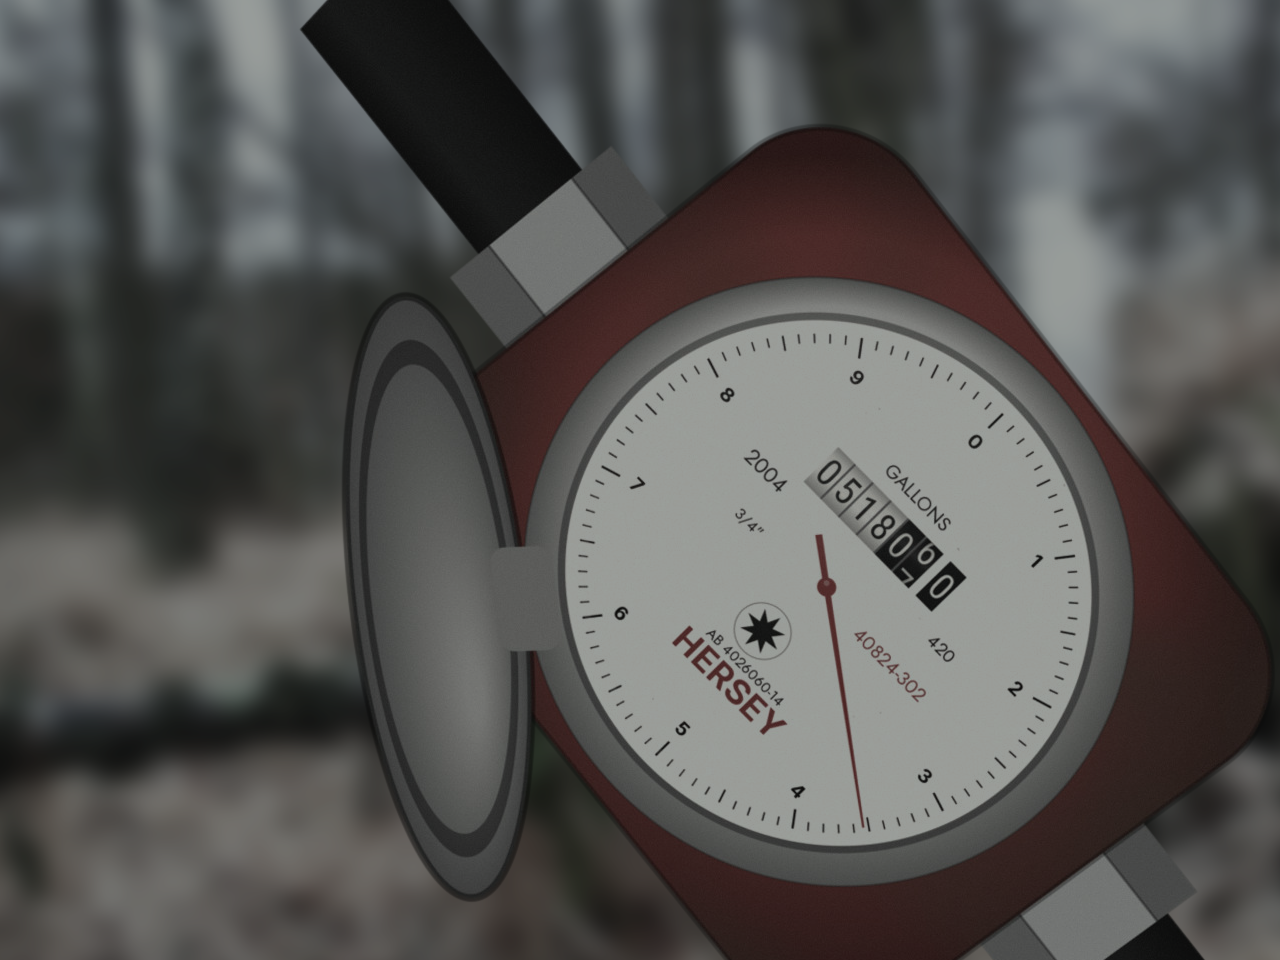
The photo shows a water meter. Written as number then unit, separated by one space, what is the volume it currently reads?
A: 518063.5 gal
